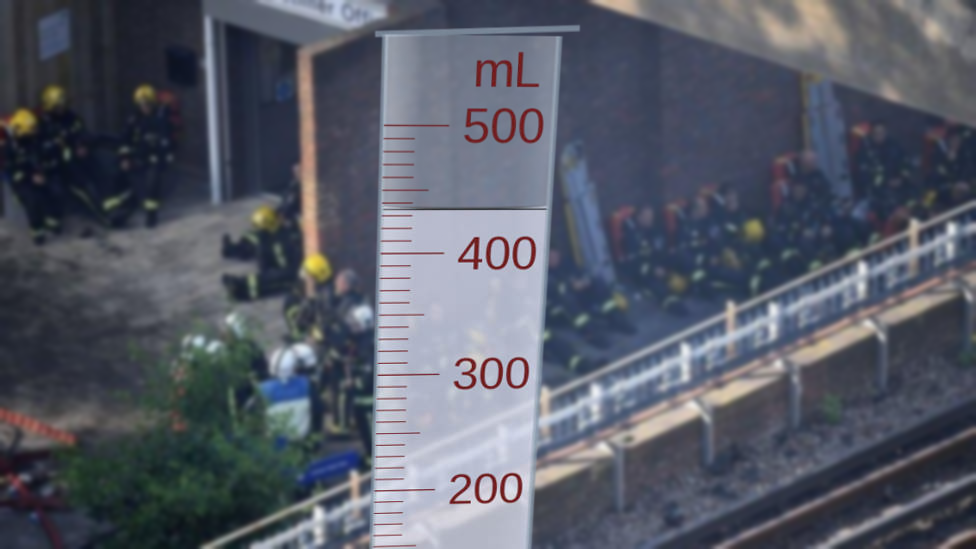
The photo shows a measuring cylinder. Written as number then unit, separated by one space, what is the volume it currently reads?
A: 435 mL
